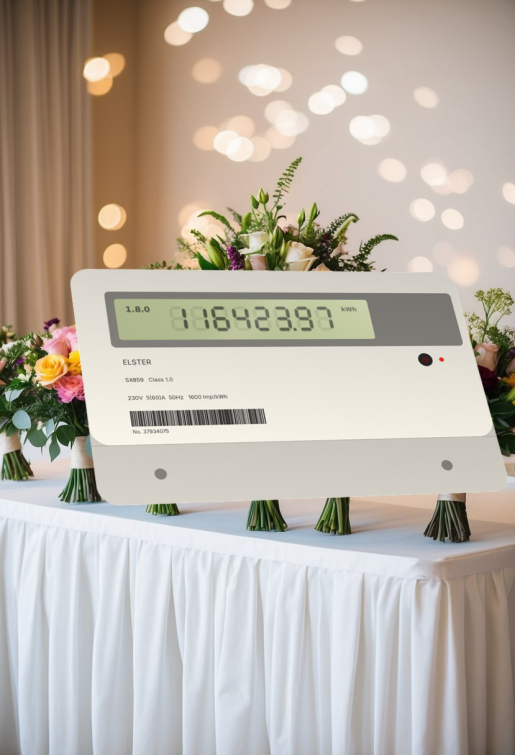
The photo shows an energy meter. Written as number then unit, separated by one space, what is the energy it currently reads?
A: 116423.97 kWh
